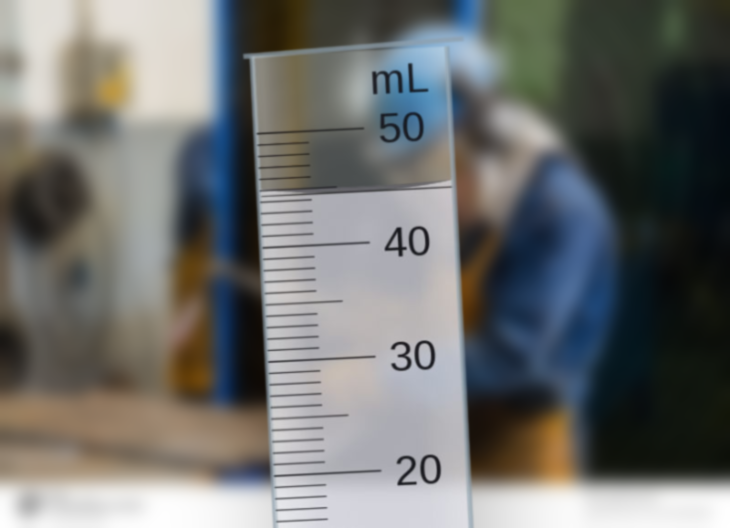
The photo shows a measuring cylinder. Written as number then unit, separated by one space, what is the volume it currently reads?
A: 44.5 mL
